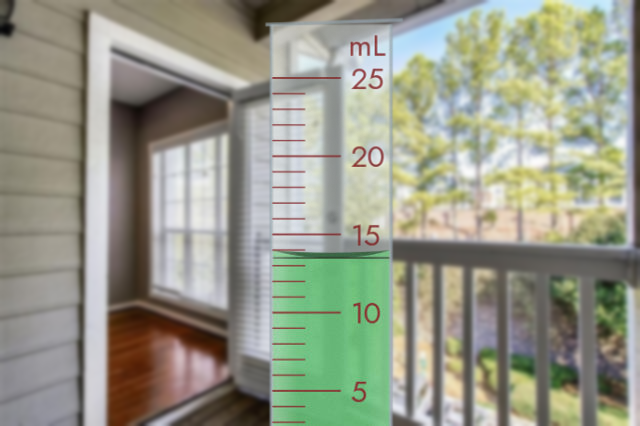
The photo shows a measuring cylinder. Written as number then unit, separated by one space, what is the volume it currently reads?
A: 13.5 mL
